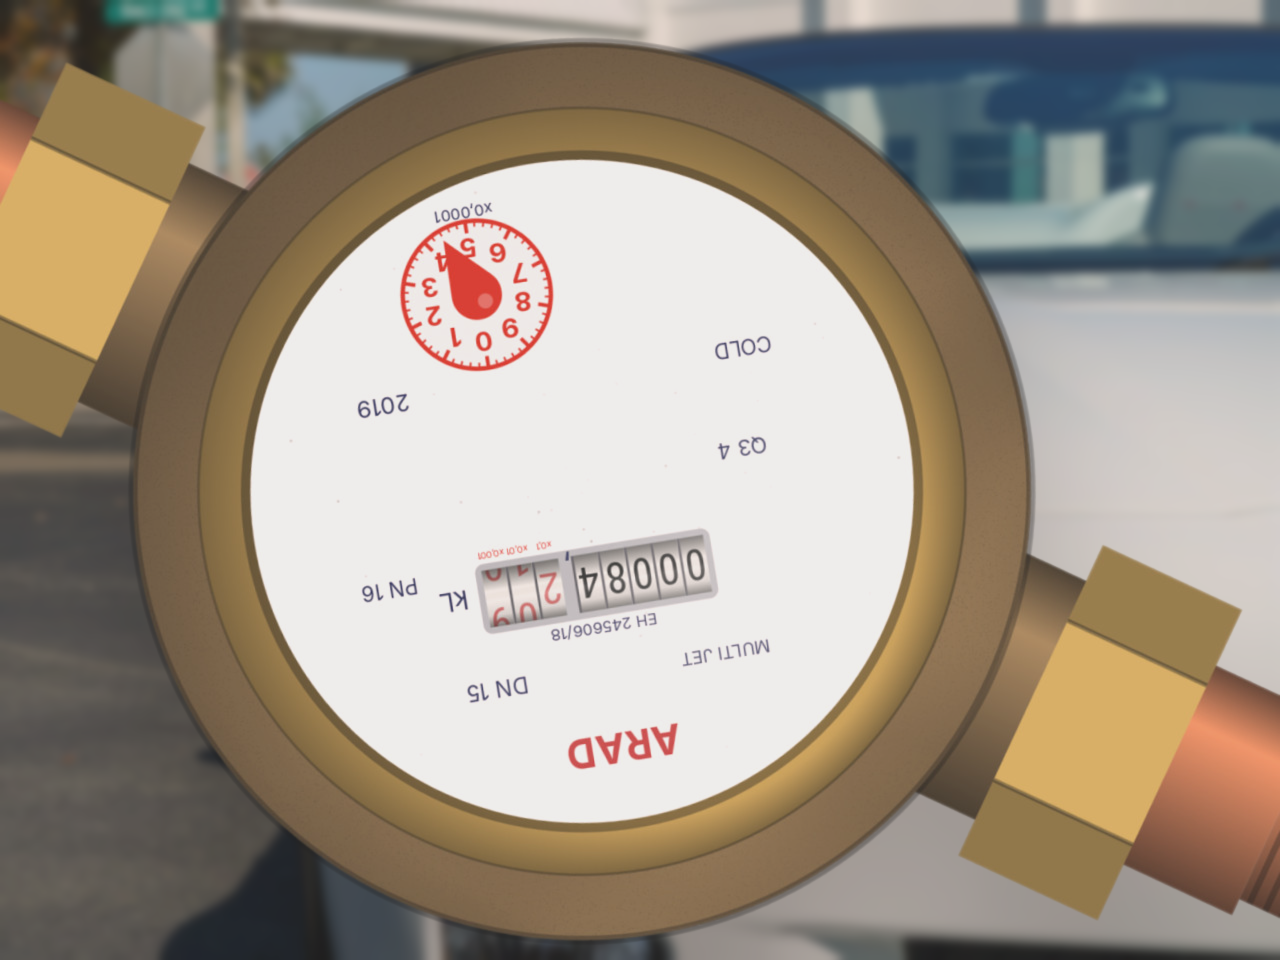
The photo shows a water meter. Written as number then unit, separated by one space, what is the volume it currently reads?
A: 84.2094 kL
